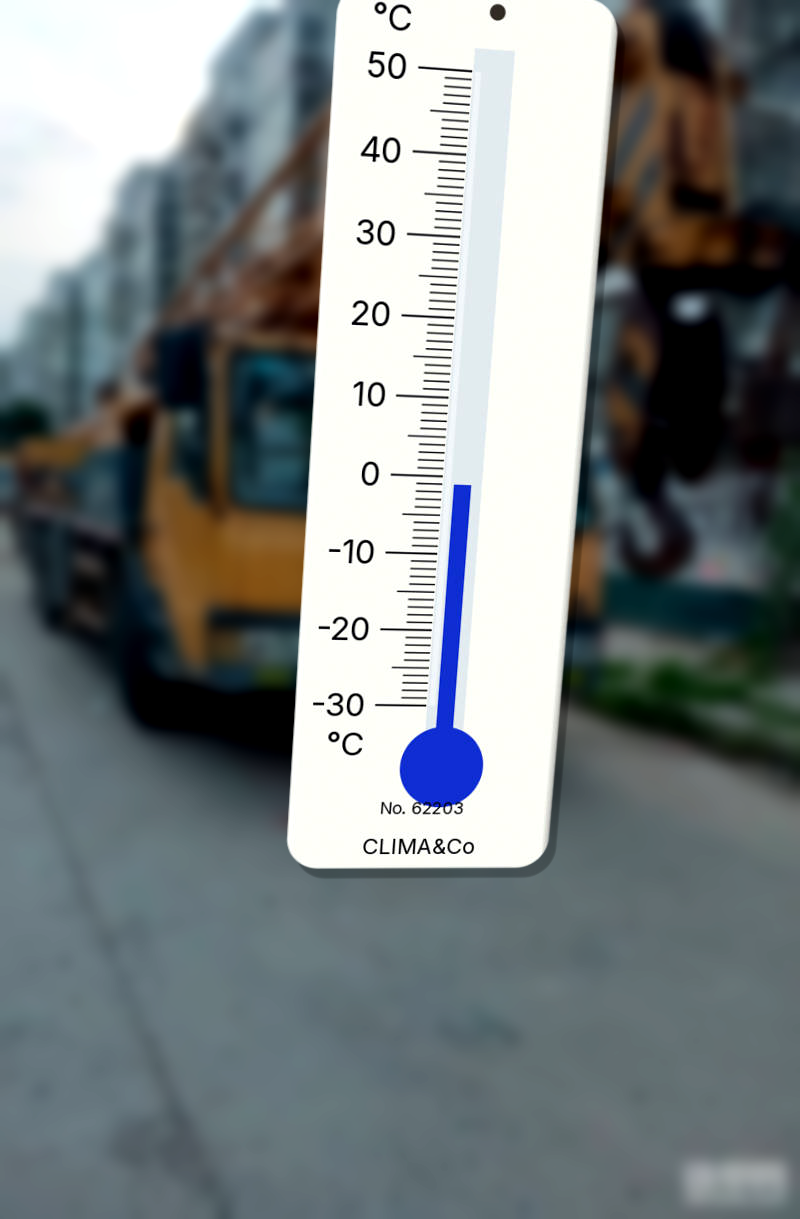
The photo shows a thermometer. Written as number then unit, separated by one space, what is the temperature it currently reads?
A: -1 °C
